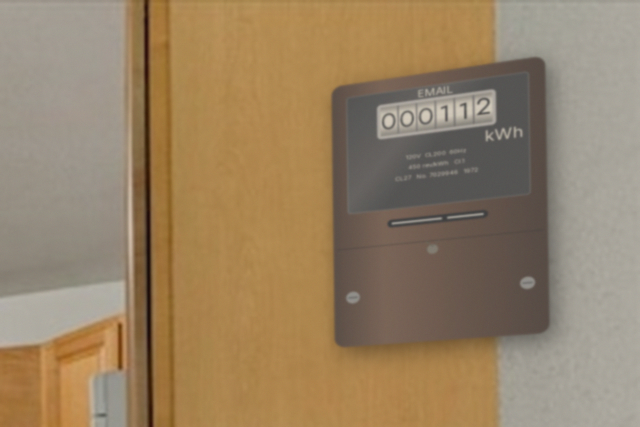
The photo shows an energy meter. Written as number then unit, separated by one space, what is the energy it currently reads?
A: 112 kWh
